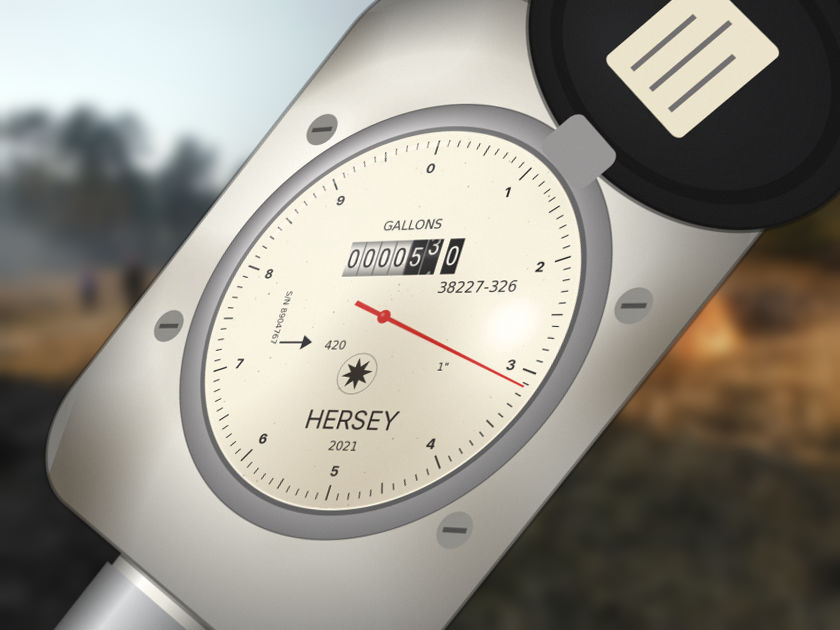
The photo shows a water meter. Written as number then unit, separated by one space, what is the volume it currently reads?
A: 533.1 gal
